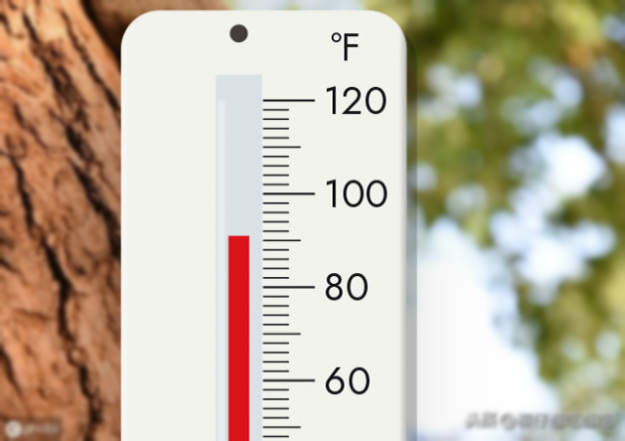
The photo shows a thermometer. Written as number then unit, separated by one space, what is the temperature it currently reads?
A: 91 °F
